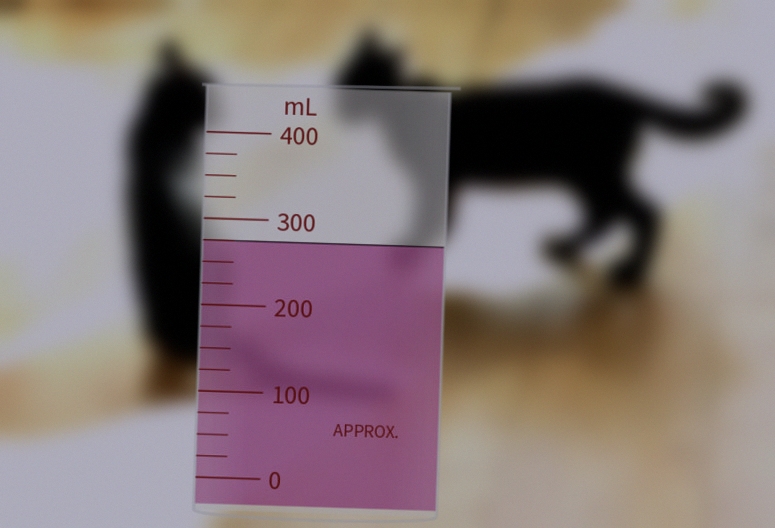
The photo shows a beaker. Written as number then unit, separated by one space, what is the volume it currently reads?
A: 275 mL
